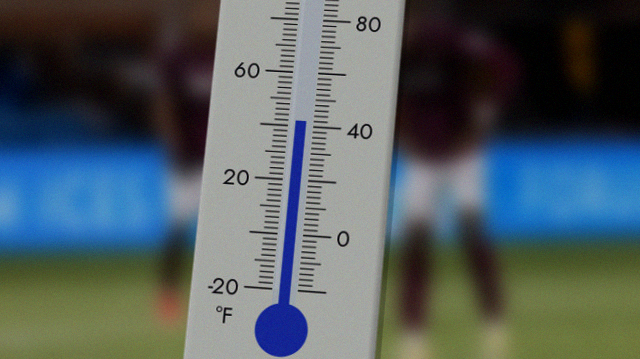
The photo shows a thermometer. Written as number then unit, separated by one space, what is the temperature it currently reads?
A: 42 °F
